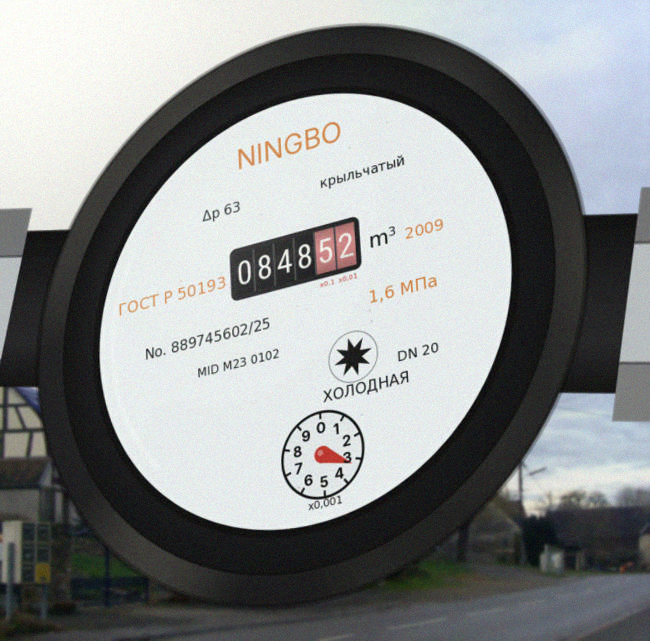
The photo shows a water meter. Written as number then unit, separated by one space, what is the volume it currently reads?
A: 848.523 m³
